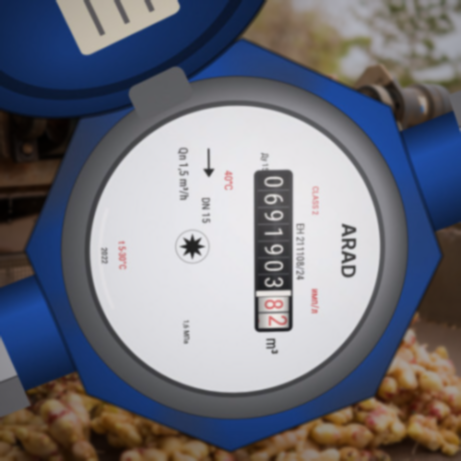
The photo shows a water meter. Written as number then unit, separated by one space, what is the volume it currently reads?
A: 691903.82 m³
